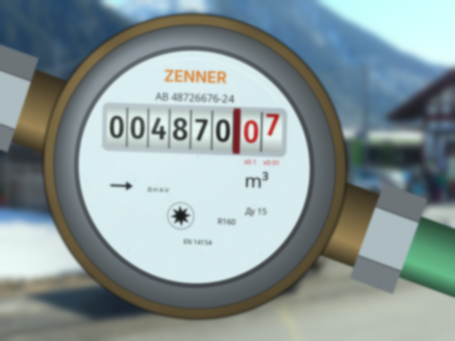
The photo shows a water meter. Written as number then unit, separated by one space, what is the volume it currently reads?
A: 4870.07 m³
